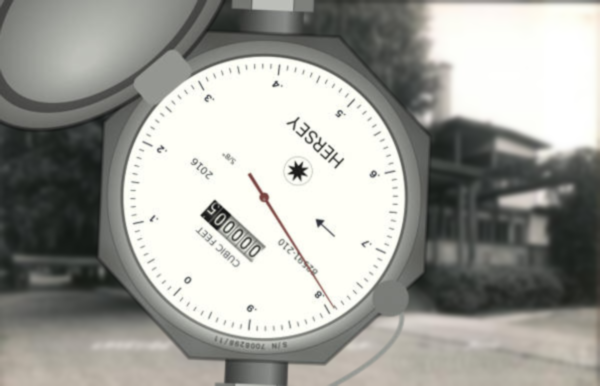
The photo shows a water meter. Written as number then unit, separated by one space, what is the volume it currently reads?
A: 4.79 ft³
